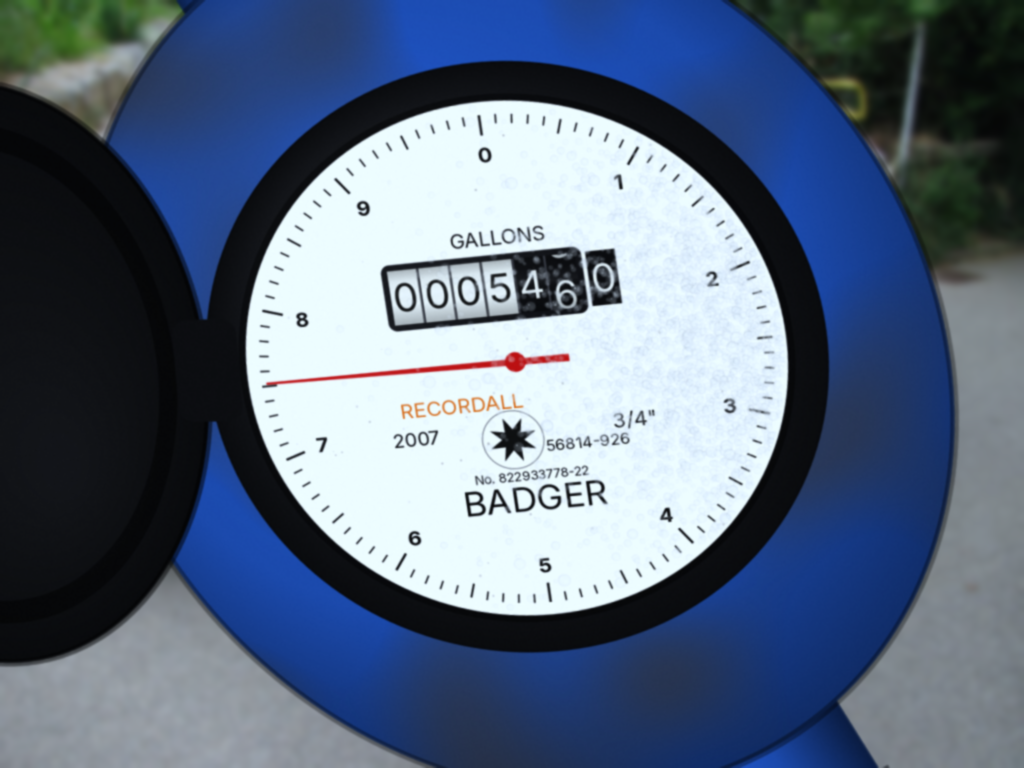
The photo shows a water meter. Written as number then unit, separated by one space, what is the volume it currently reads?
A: 5457.5 gal
